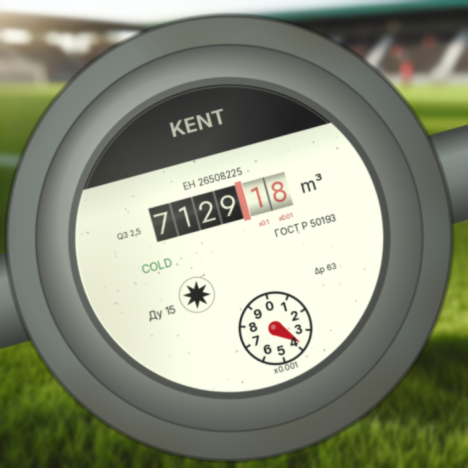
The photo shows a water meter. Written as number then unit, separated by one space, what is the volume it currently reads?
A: 7129.183 m³
